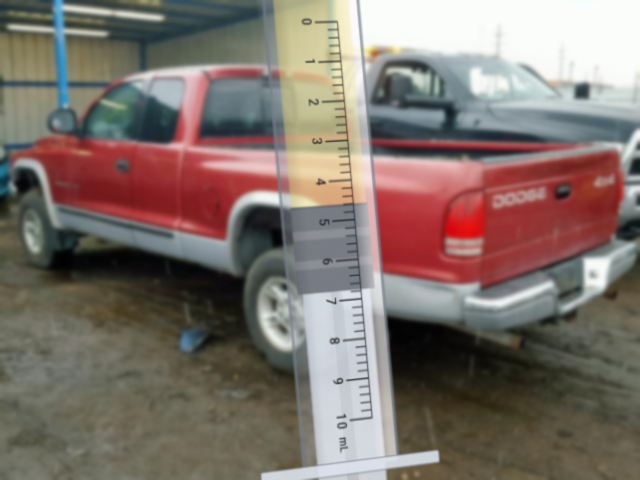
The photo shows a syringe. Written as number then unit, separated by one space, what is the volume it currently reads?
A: 4.6 mL
